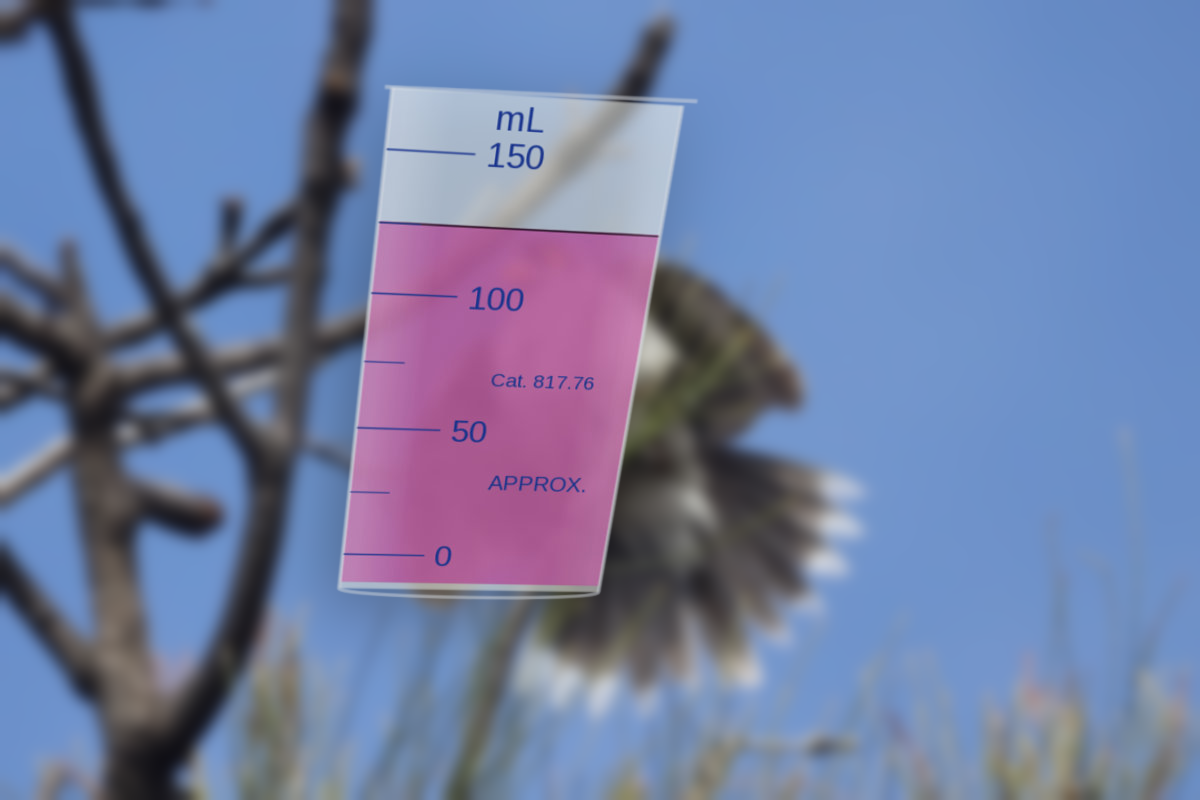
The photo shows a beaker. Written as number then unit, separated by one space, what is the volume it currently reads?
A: 125 mL
